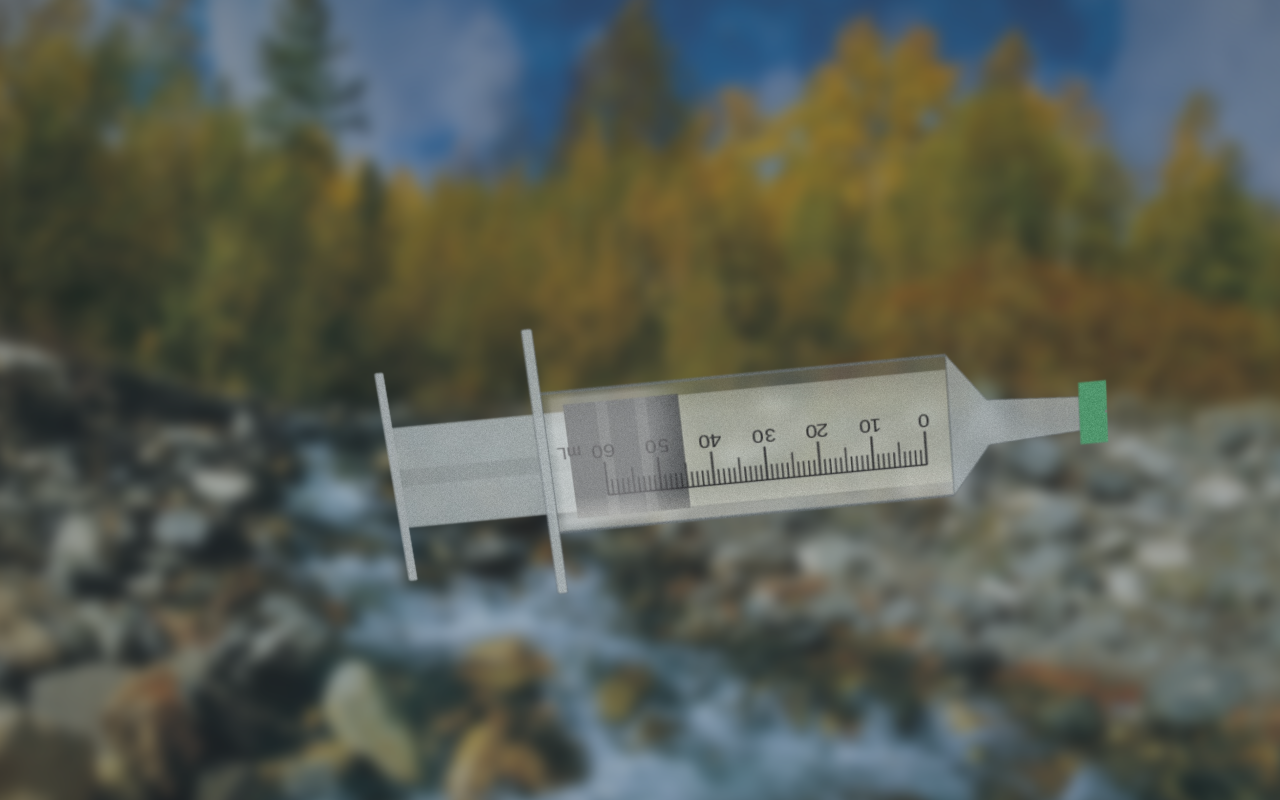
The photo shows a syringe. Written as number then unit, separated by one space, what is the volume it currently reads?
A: 45 mL
